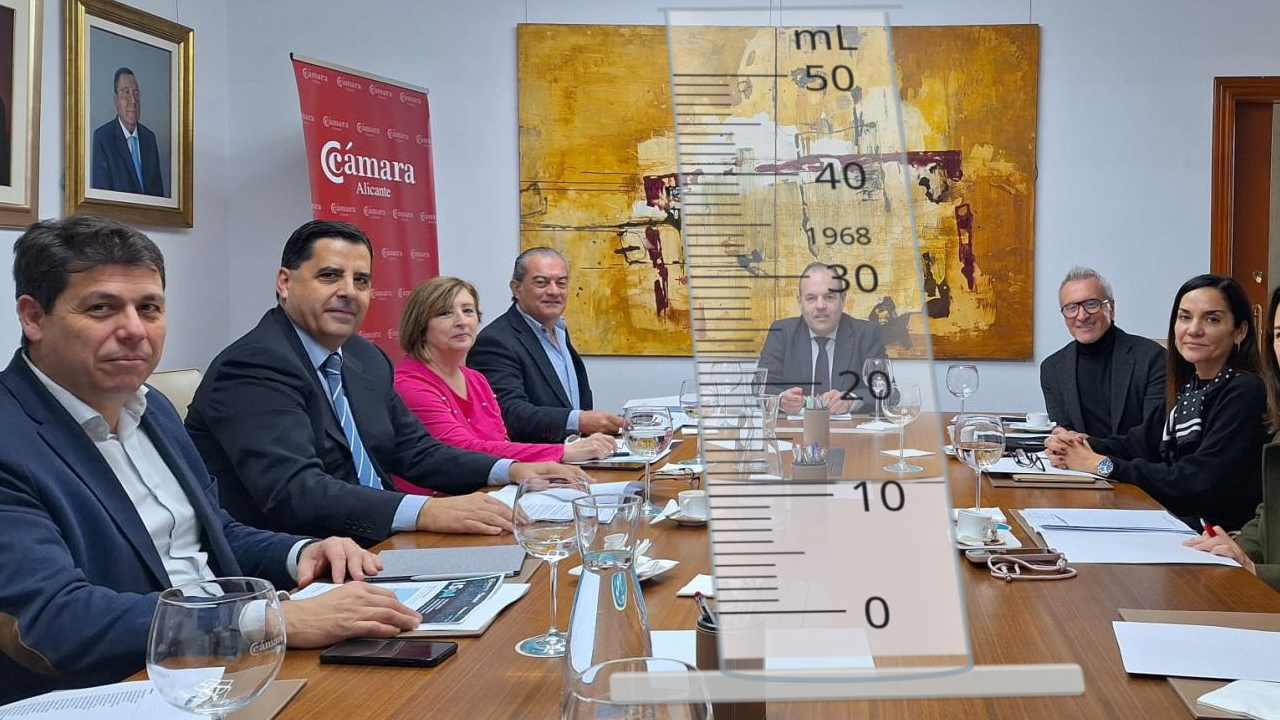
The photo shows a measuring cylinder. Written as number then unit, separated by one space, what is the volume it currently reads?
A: 11 mL
